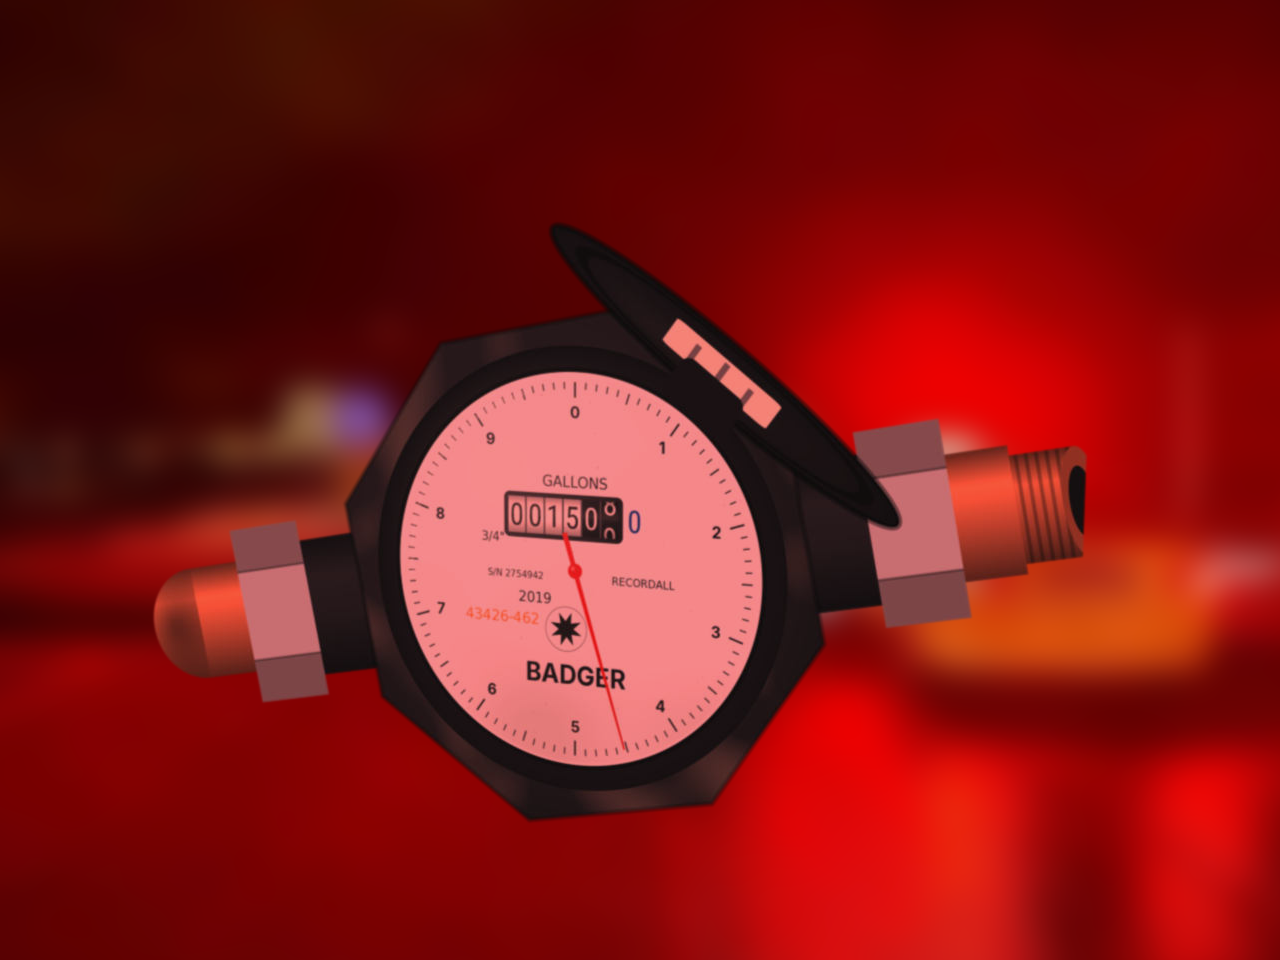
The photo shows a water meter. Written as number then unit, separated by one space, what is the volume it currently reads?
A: 15084.5 gal
